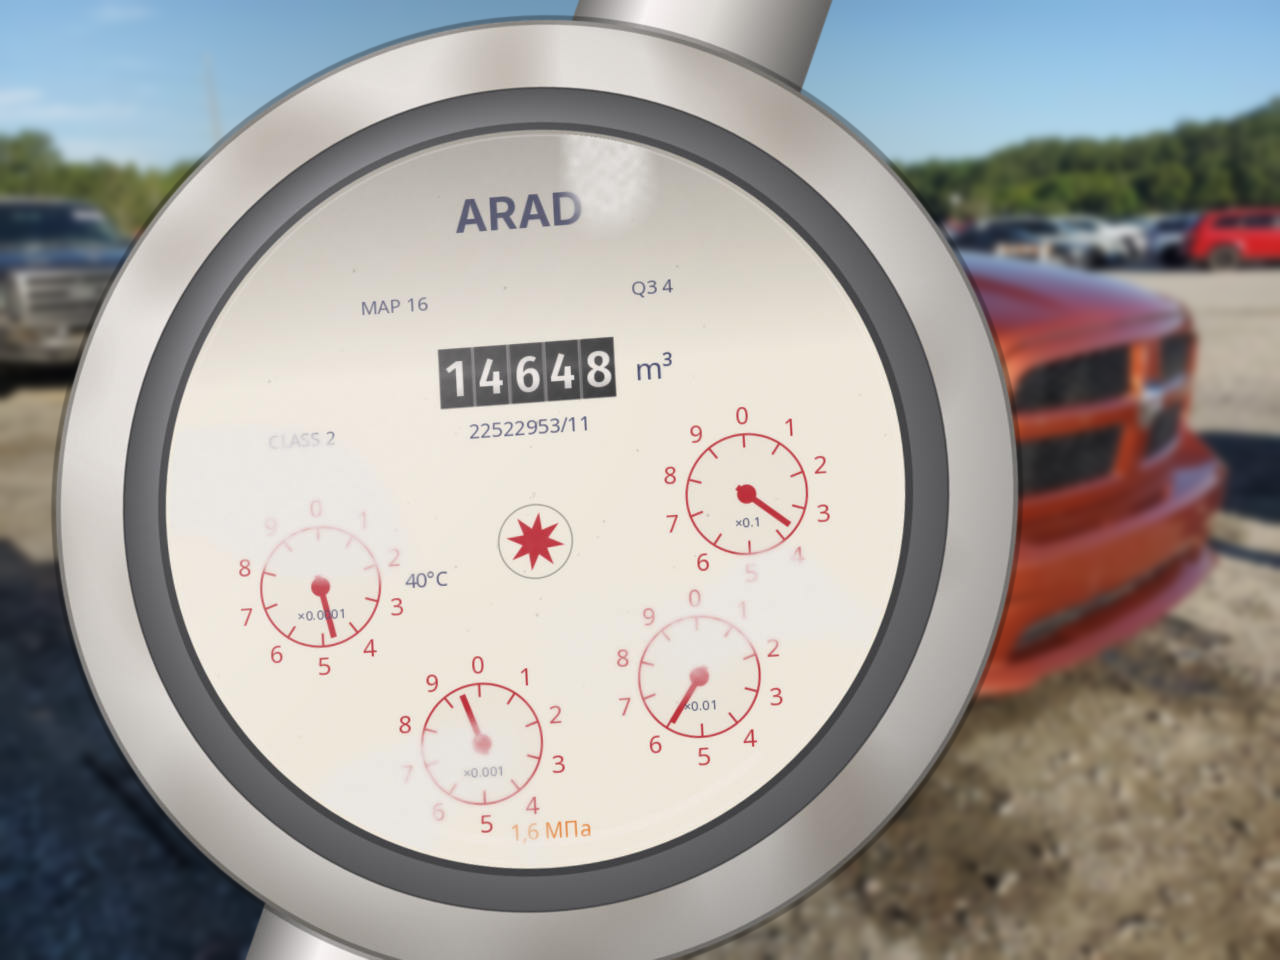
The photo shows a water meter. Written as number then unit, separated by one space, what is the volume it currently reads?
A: 14648.3594 m³
